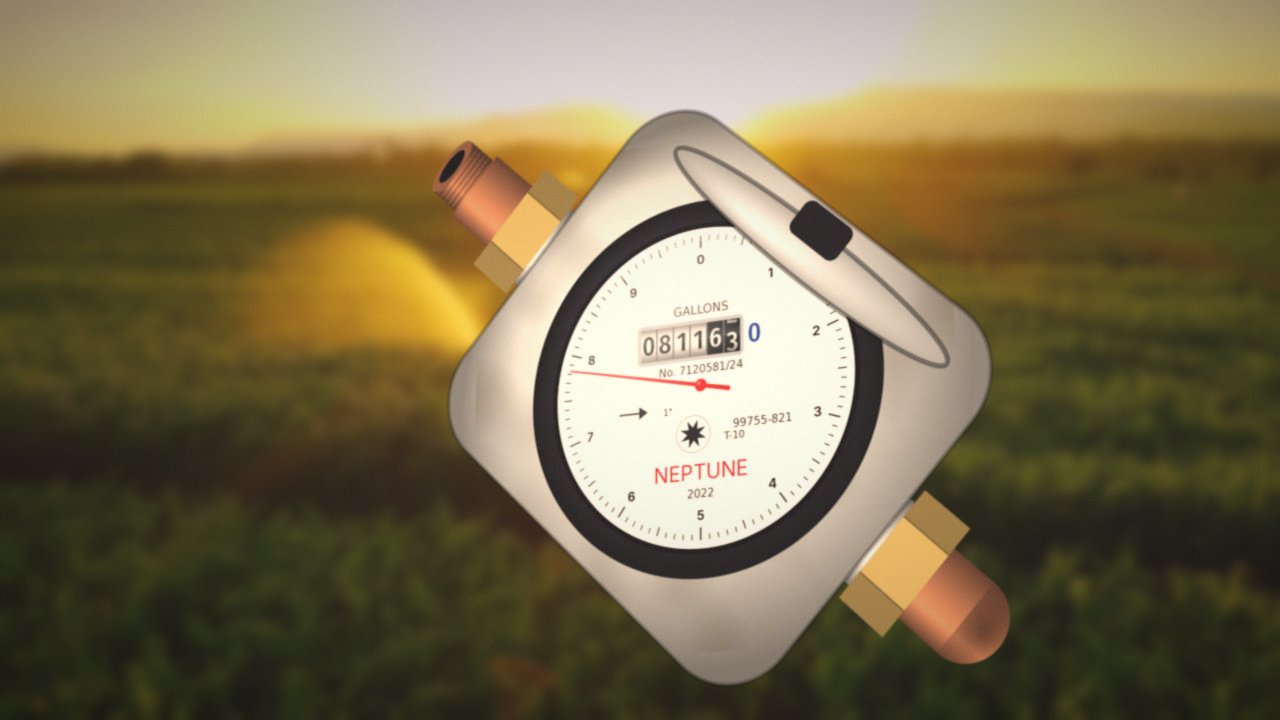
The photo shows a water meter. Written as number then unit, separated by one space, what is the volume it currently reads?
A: 811627.8 gal
